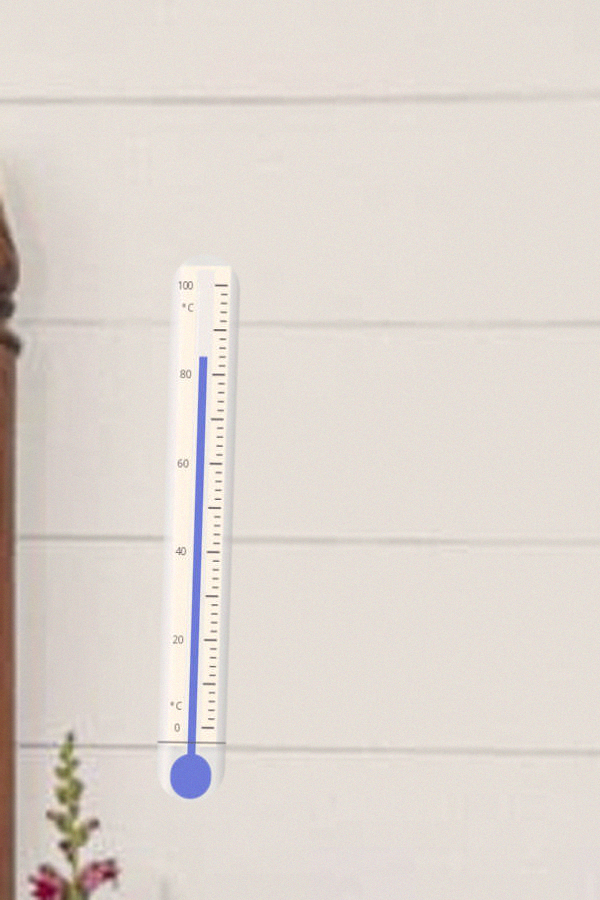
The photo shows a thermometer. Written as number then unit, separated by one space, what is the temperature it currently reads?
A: 84 °C
